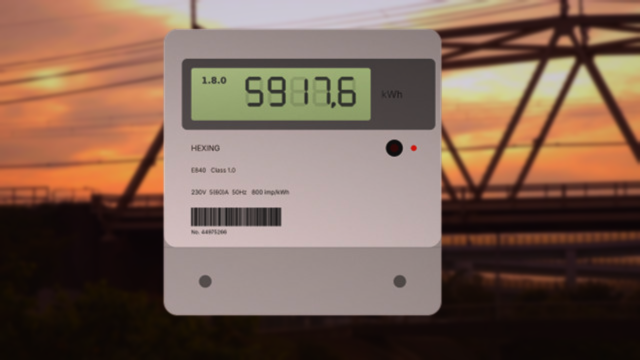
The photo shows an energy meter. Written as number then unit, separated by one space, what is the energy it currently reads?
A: 5917.6 kWh
